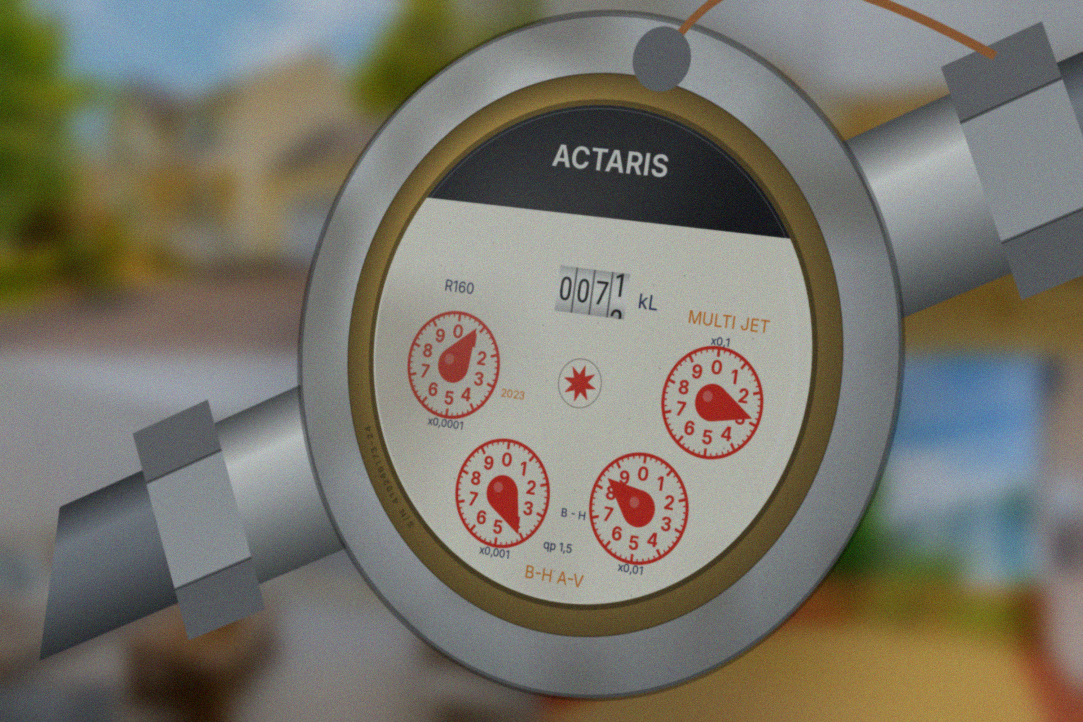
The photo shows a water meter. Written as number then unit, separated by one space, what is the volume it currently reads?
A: 71.2840 kL
